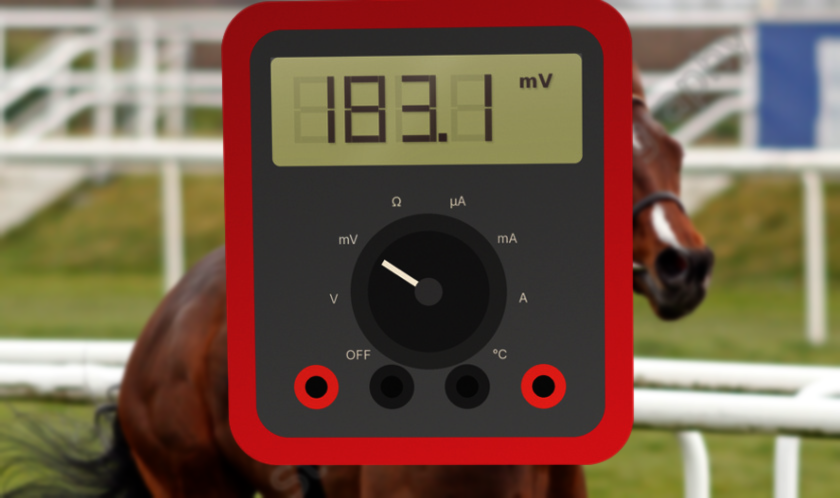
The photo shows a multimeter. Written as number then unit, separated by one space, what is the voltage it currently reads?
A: 183.1 mV
